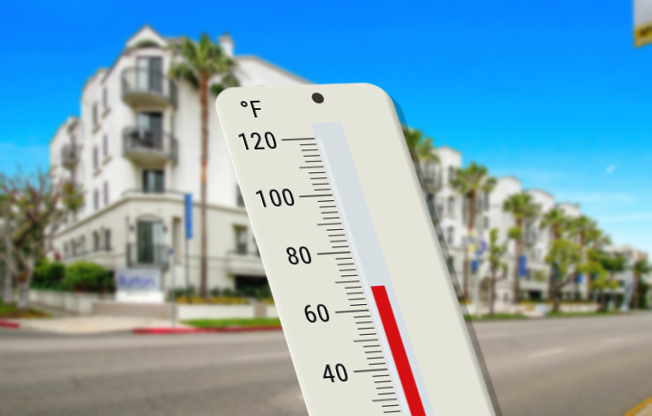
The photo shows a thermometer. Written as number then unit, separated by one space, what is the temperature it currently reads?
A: 68 °F
